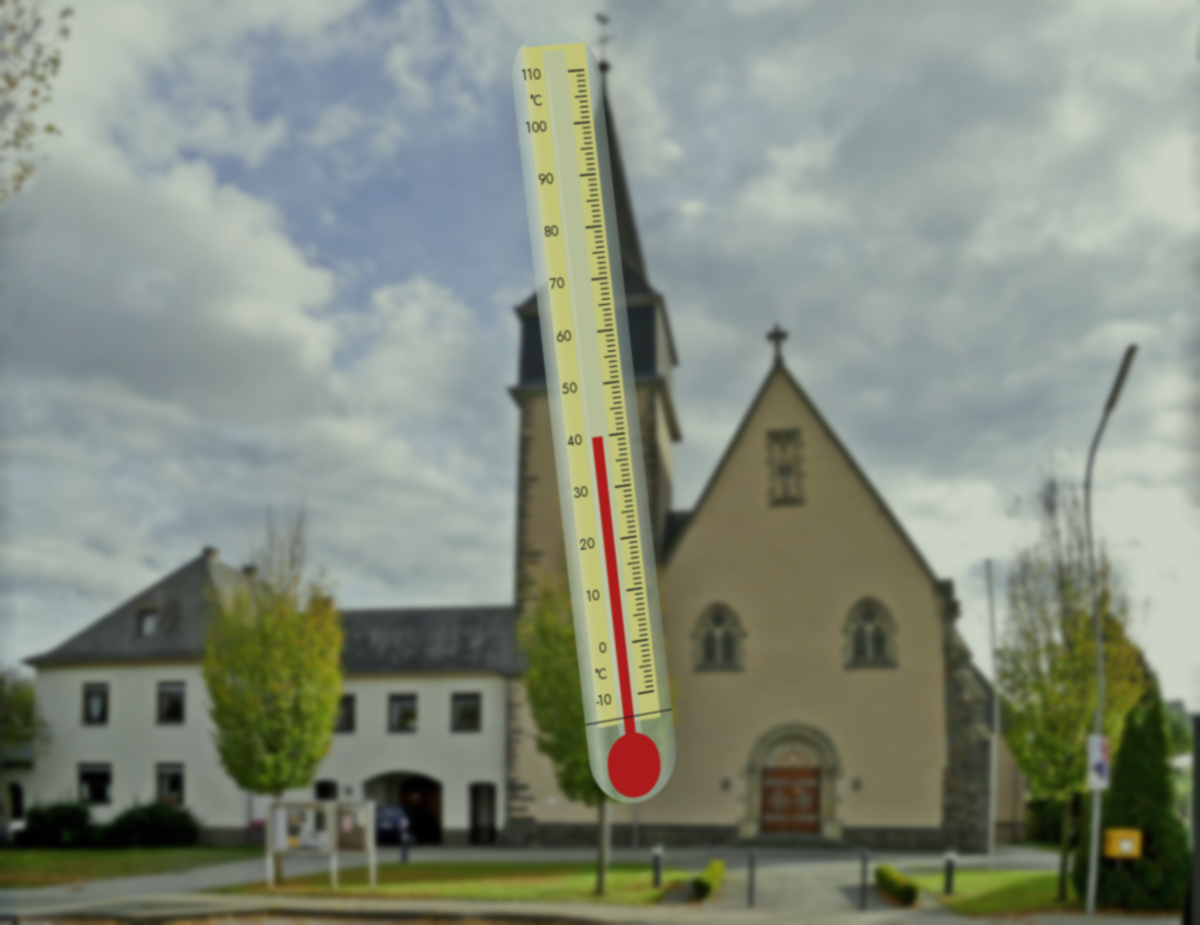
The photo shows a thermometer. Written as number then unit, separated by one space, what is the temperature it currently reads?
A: 40 °C
